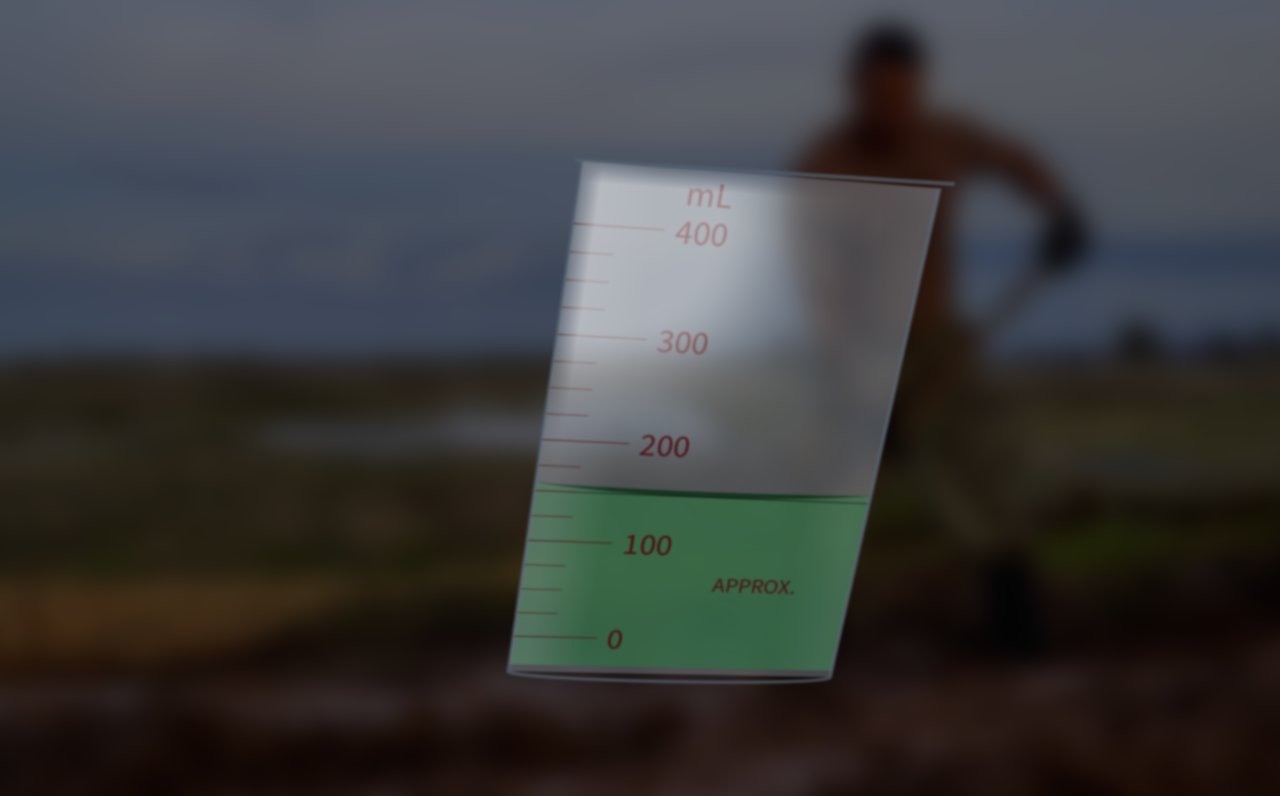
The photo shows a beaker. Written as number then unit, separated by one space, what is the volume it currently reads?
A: 150 mL
